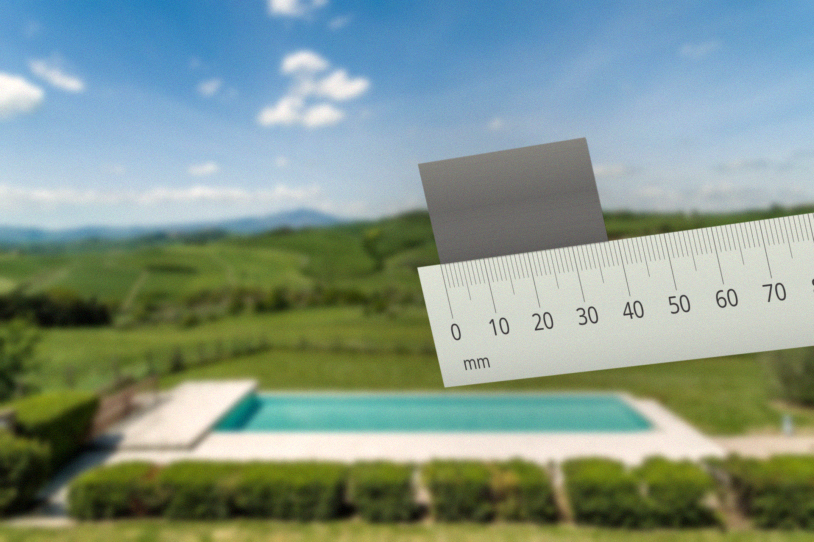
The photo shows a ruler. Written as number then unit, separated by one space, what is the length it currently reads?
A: 38 mm
